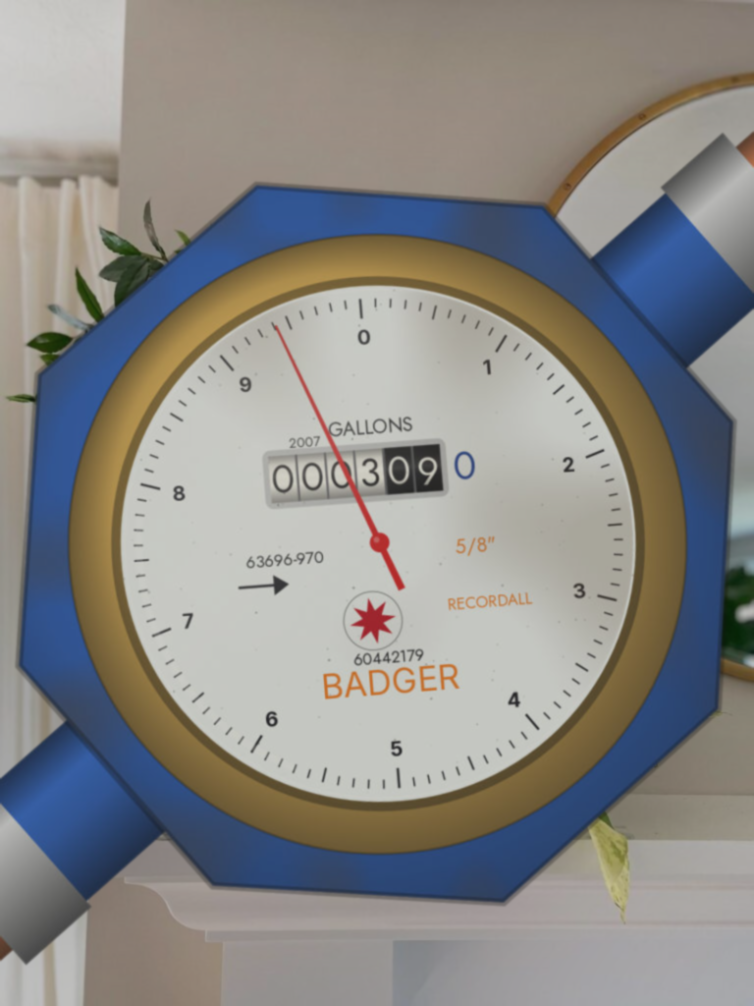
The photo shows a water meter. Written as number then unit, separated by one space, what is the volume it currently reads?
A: 3089.4 gal
